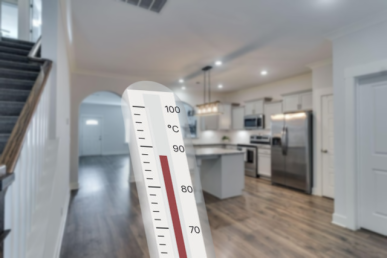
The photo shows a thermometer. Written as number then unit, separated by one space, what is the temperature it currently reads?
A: 88 °C
